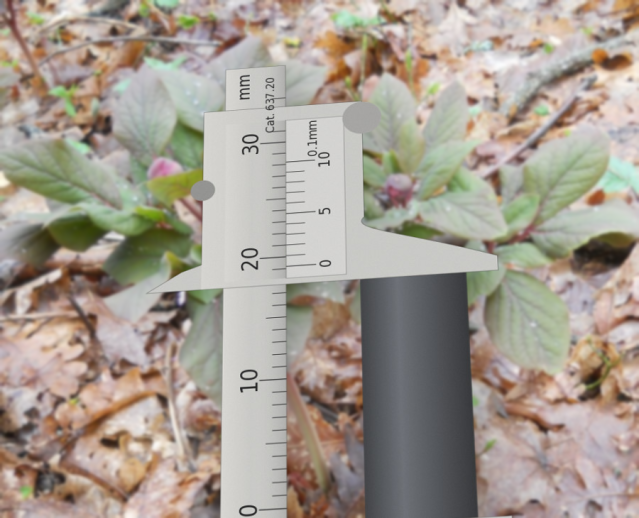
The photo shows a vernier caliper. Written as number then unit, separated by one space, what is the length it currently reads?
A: 19.2 mm
